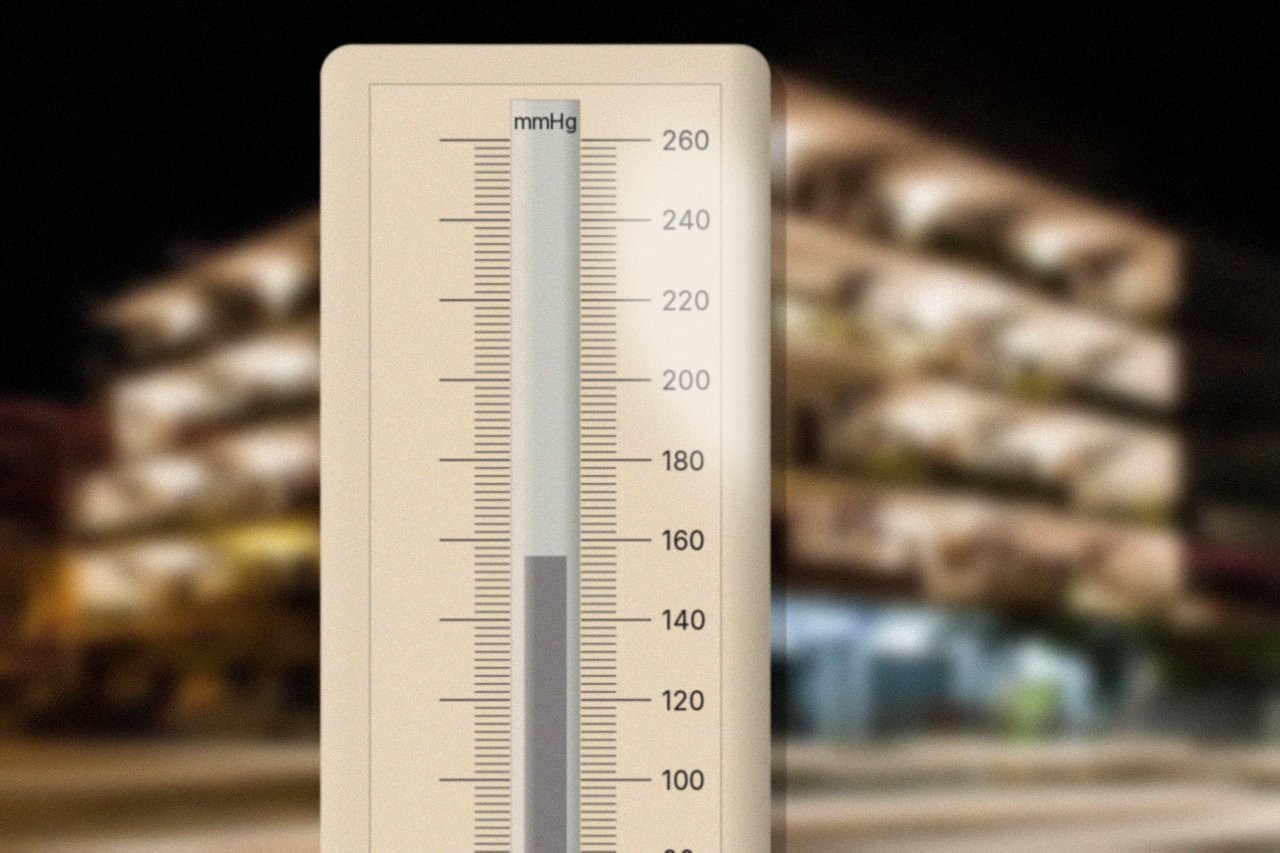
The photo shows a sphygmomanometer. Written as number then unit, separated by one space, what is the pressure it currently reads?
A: 156 mmHg
